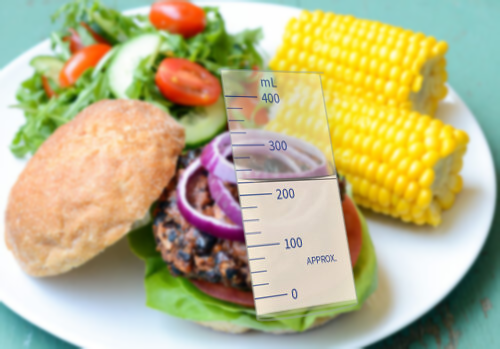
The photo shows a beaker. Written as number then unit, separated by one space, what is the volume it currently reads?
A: 225 mL
